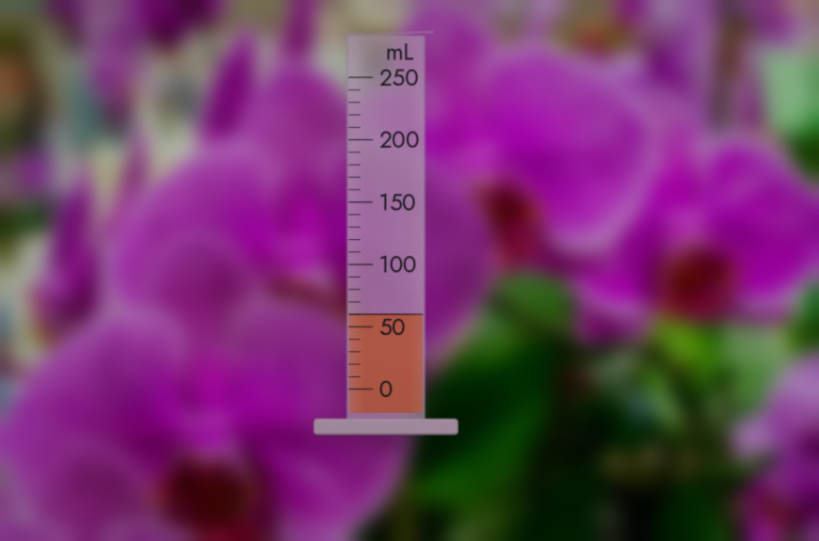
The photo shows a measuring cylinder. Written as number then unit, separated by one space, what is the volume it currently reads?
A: 60 mL
